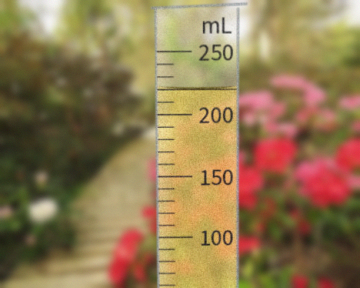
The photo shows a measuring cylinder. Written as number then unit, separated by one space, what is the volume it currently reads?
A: 220 mL
